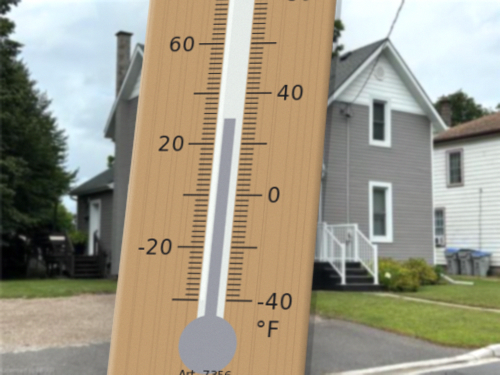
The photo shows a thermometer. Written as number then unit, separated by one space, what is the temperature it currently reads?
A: 30 °F
